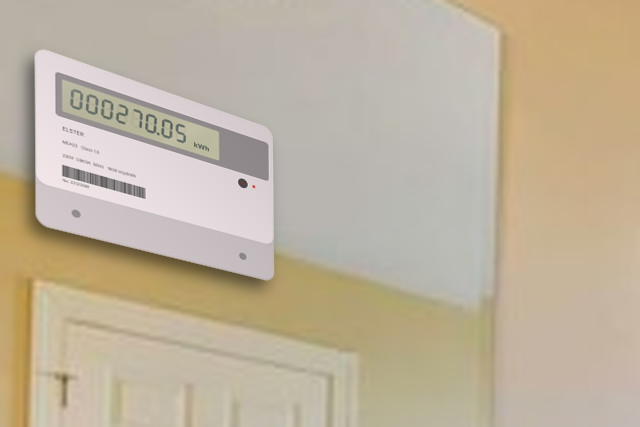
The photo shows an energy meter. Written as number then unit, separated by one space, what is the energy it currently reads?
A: 270.05 kWh
